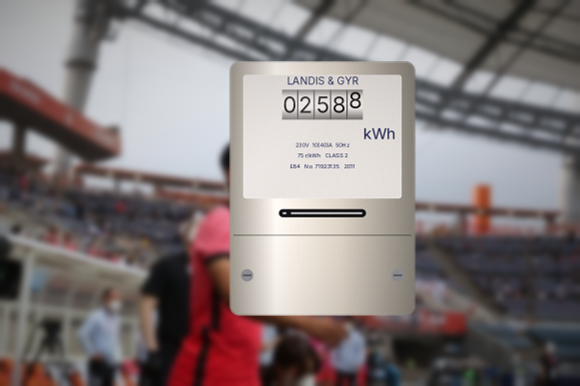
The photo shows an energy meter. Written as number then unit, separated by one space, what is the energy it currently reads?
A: 2588 kWh
